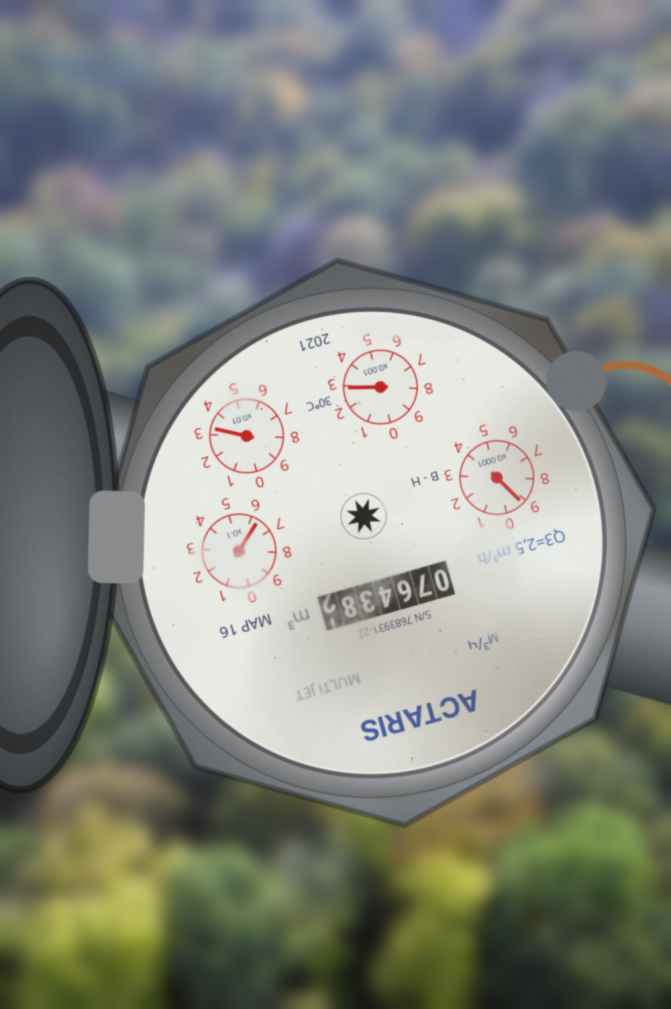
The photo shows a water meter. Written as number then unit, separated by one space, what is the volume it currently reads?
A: 764381.6329 m³
